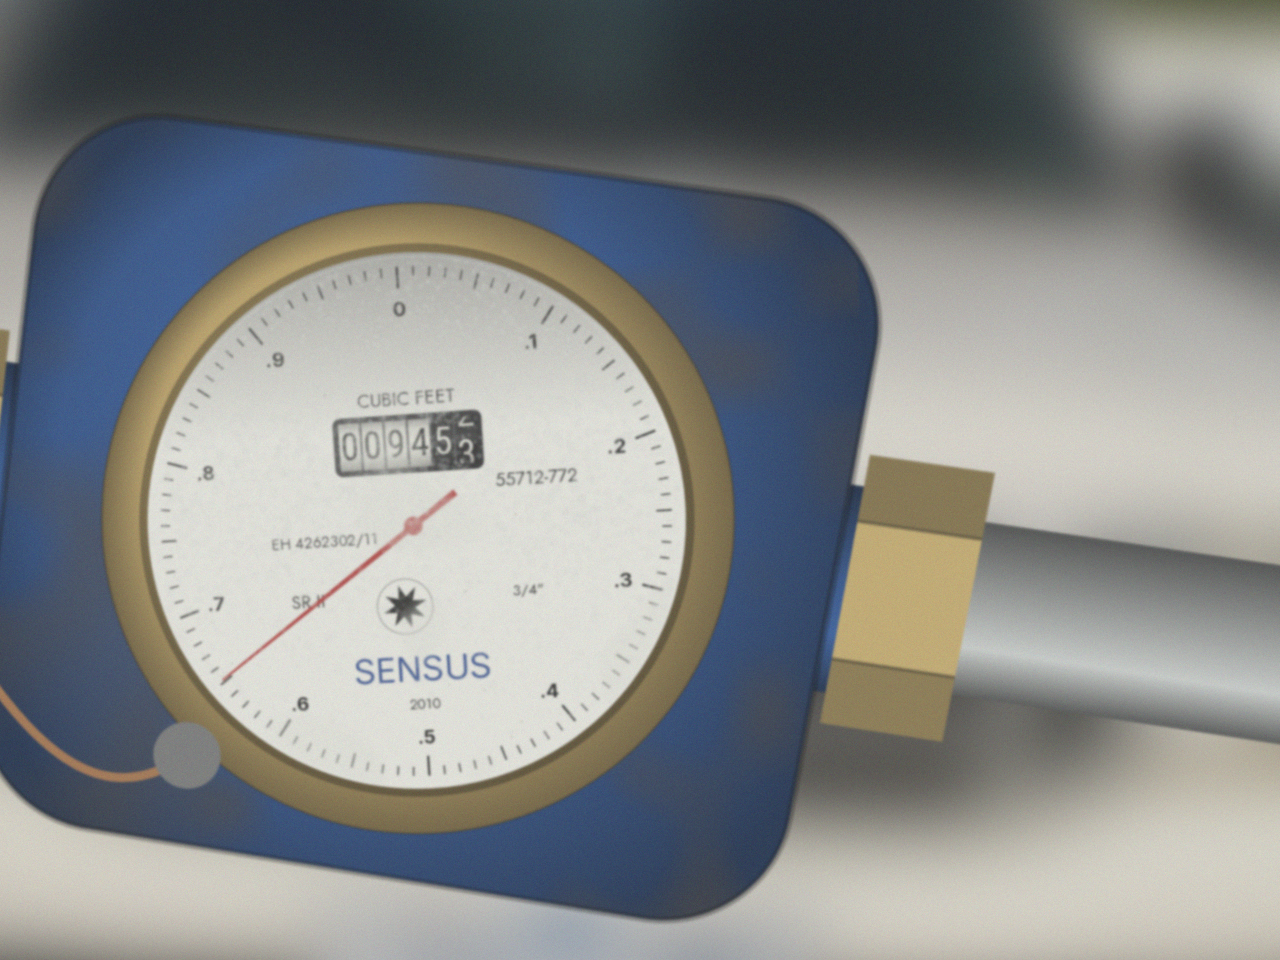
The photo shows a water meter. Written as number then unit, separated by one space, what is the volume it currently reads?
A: 9452.65 ft³
